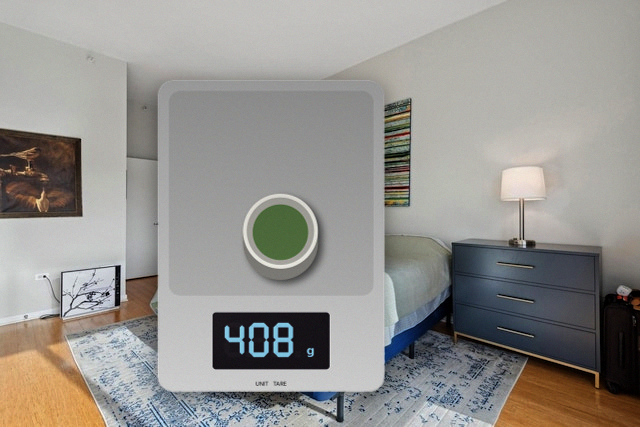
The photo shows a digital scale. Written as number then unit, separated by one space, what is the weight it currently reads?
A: 408 g
